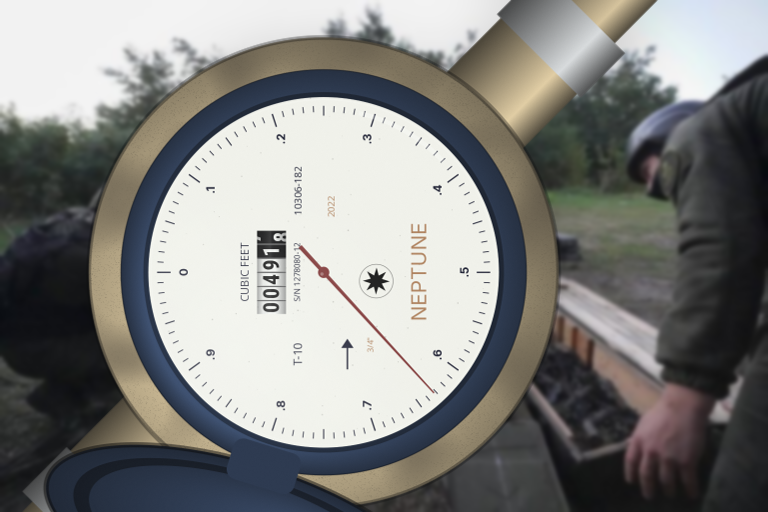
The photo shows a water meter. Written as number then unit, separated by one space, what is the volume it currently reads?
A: 4917.63 ft³
